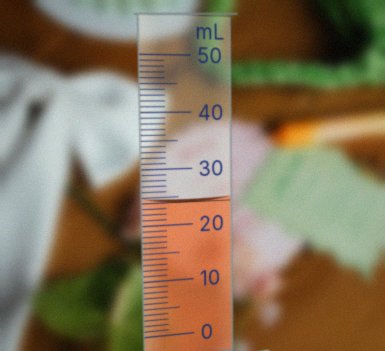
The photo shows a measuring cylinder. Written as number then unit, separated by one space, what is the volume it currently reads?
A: 24 mL
